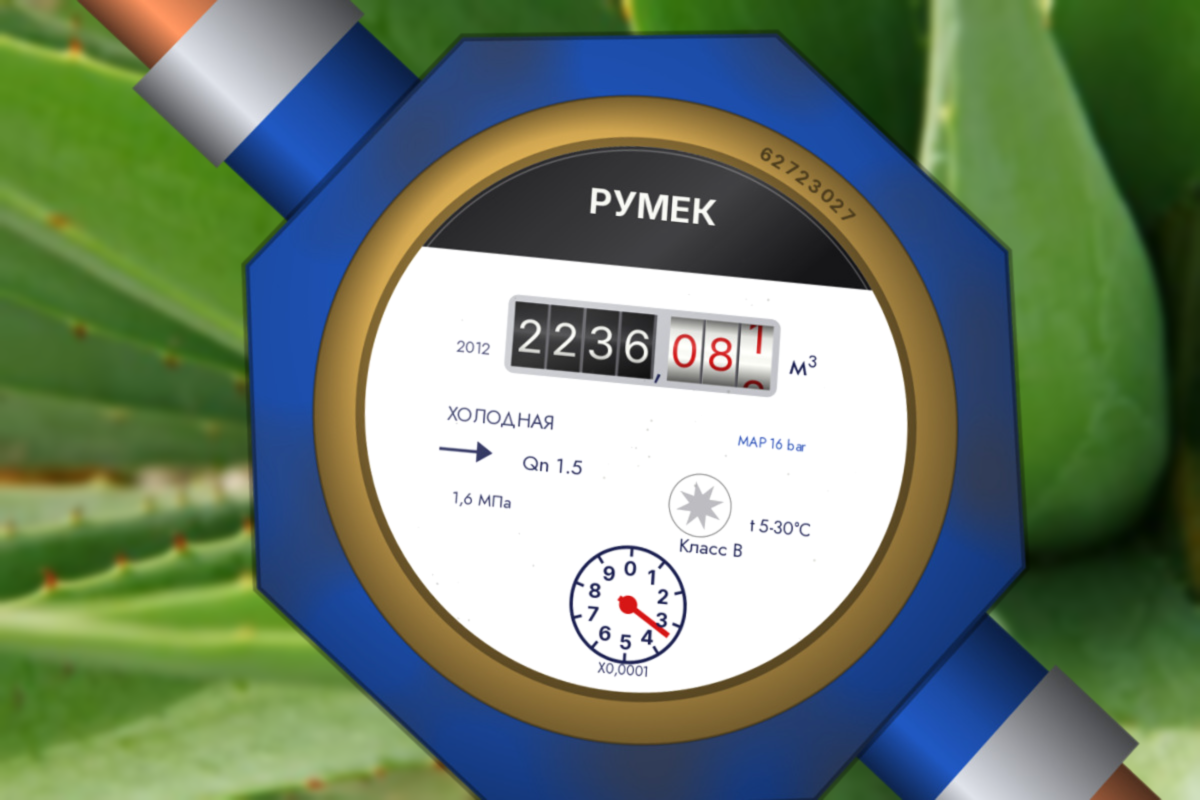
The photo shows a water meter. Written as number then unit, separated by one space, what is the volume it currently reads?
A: 2236.0813 m³
